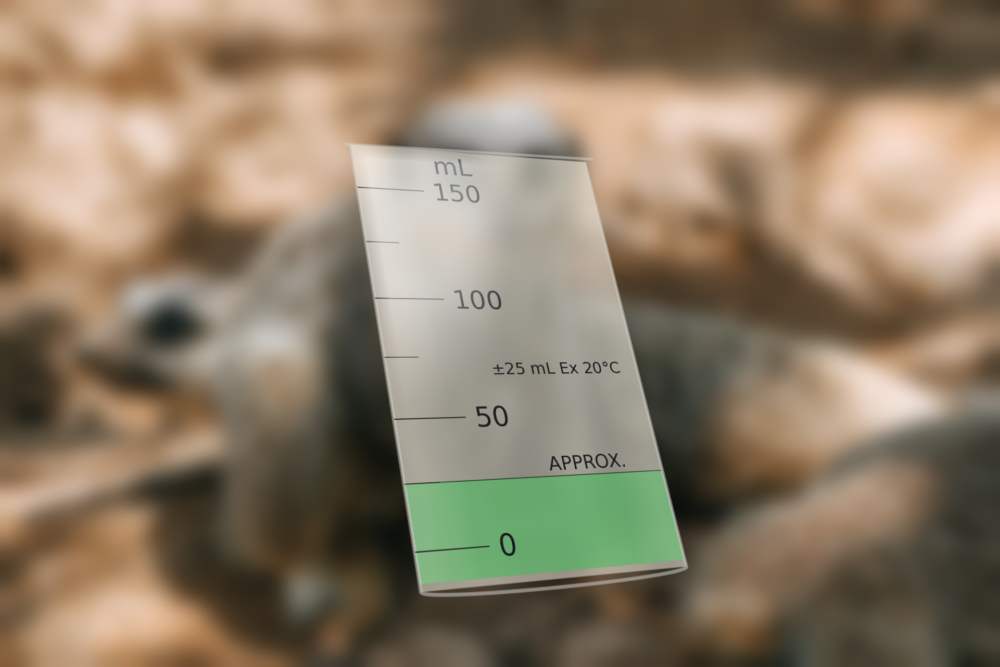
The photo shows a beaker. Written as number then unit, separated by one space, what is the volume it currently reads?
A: 25 mL
